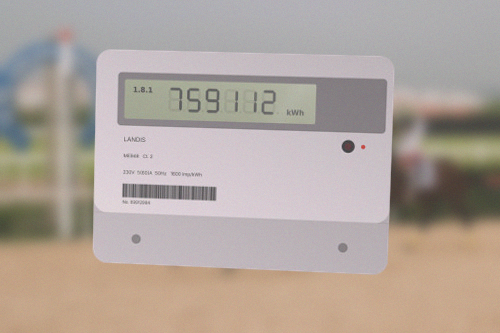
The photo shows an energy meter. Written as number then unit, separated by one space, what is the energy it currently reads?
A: 759112 kWh
